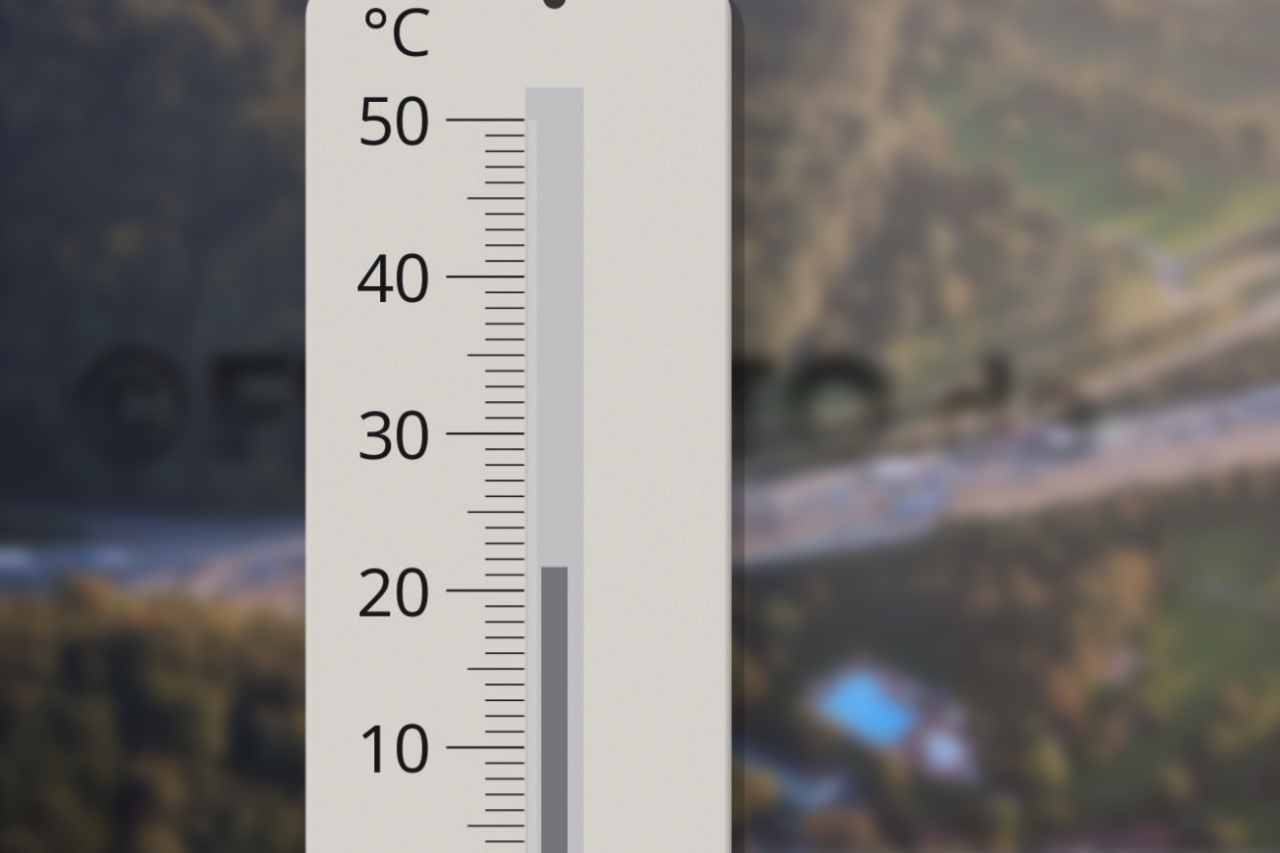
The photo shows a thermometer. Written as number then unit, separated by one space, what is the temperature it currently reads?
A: 21.5 °C
